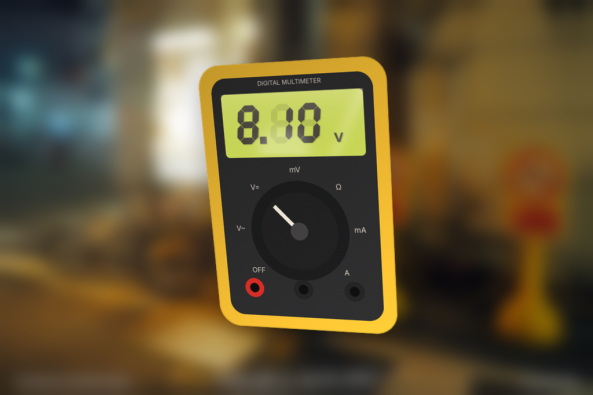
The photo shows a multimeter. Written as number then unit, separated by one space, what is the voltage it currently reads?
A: 8.10 V
